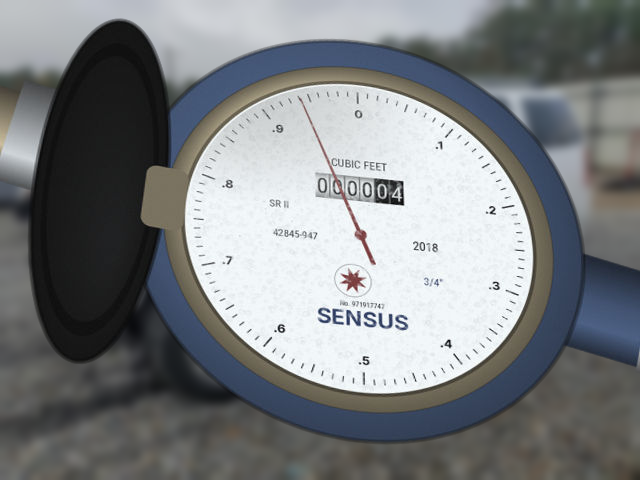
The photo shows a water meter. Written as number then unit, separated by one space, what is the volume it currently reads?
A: 3.94 ft³
